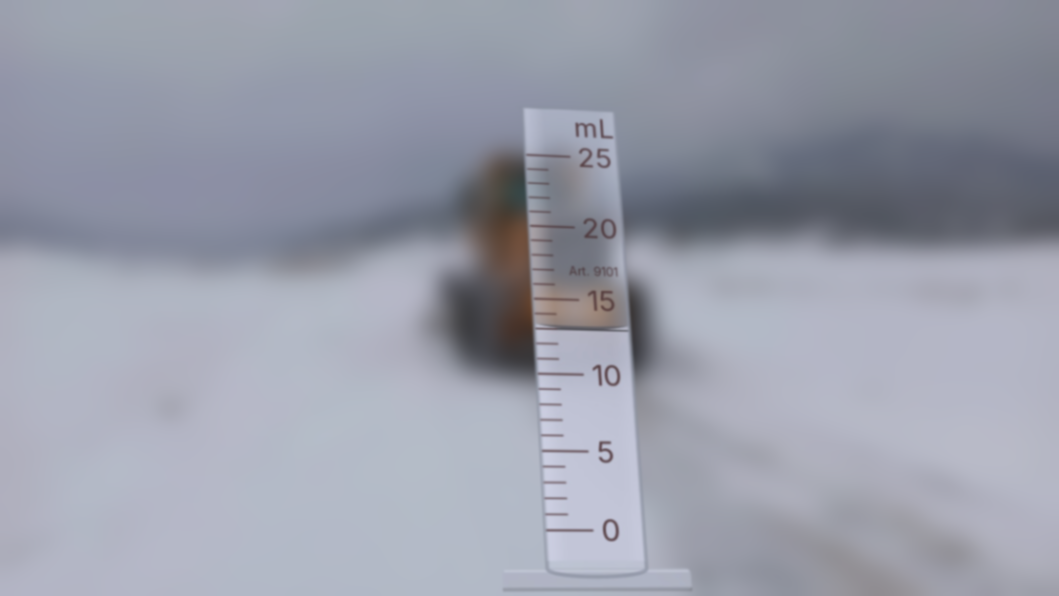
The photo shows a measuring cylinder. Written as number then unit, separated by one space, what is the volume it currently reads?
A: 13 mL
